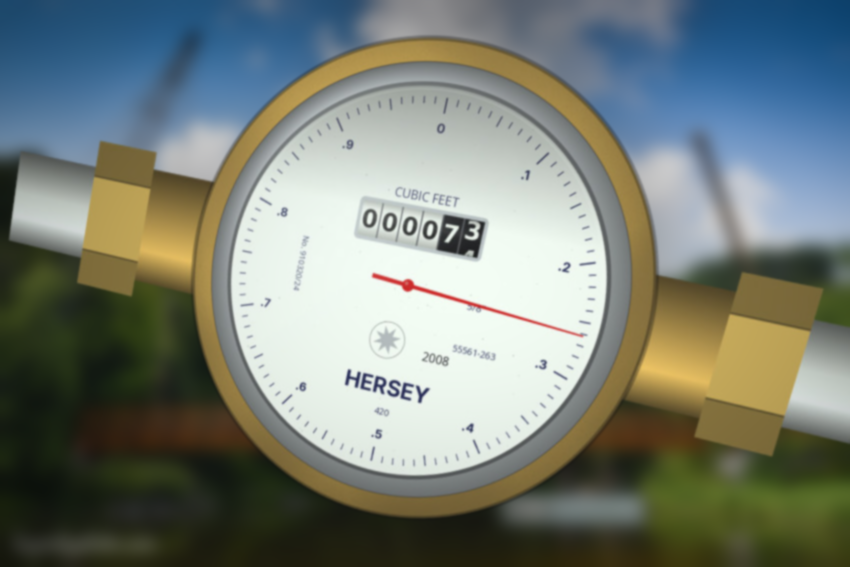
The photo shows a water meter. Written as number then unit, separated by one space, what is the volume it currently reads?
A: 73.26 ft³
